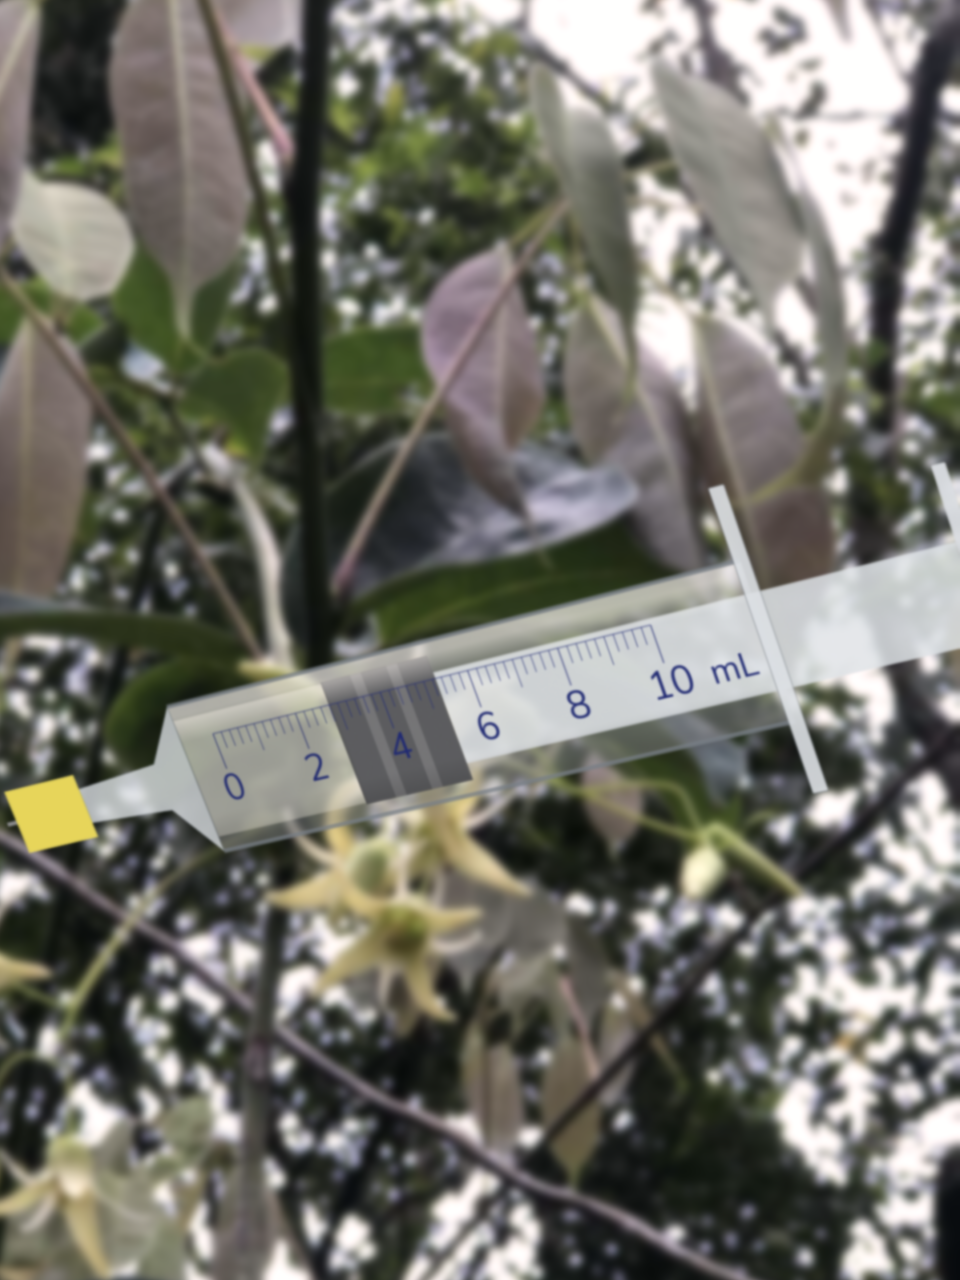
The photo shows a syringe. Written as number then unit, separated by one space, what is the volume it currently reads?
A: 2.8 mL
